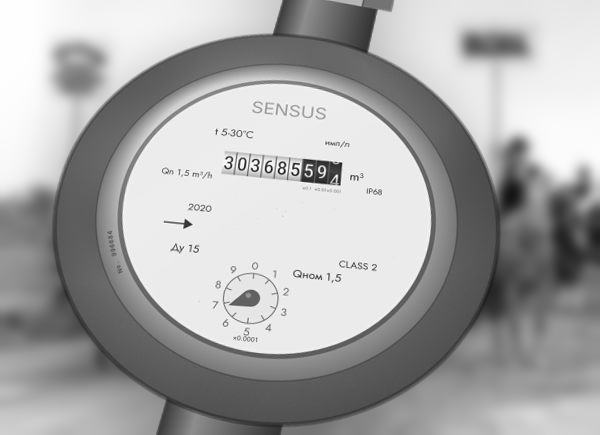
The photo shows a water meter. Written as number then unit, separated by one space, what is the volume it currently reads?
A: 303685.5936 m³
